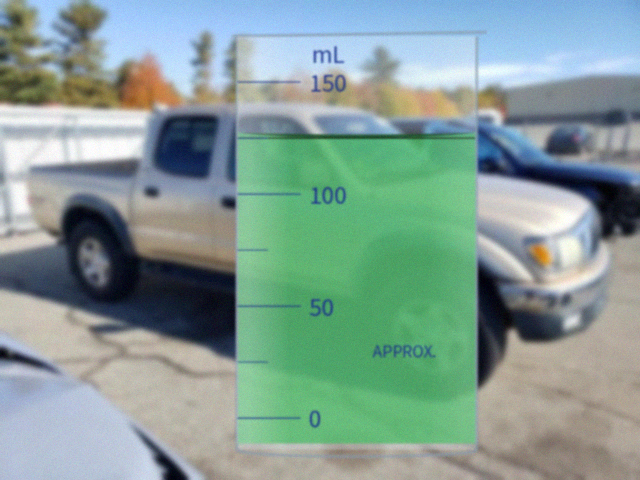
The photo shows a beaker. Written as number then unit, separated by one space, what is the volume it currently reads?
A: 125 mL
